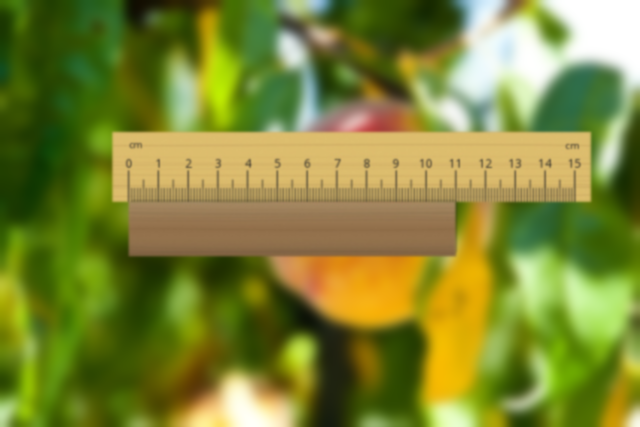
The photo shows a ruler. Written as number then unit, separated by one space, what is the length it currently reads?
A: 11 cm
